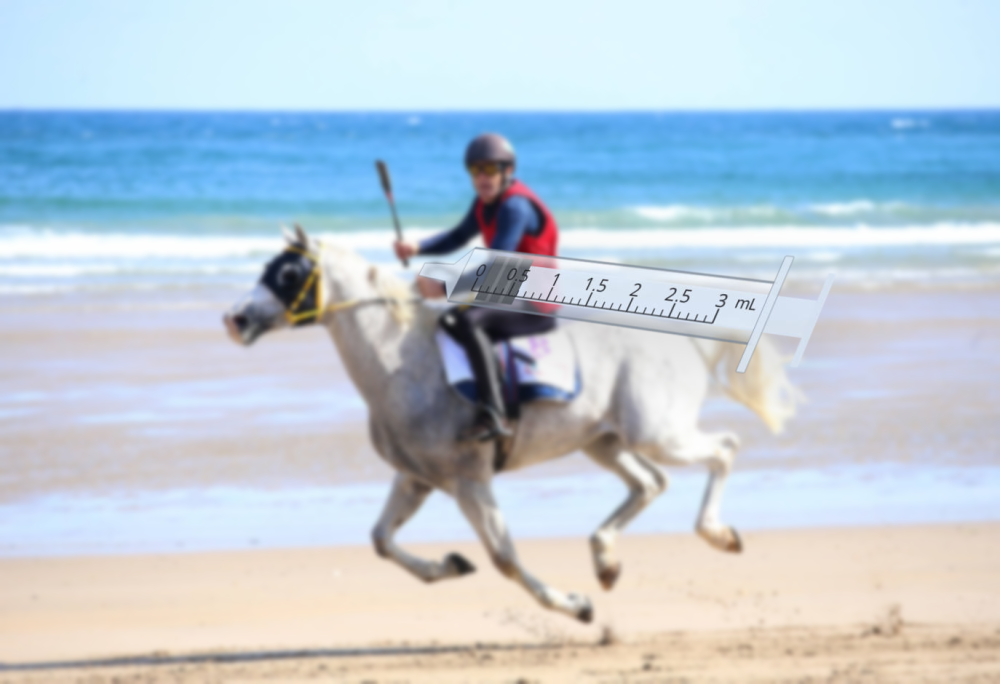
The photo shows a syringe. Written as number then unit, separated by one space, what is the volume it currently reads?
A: 0.1 mL
